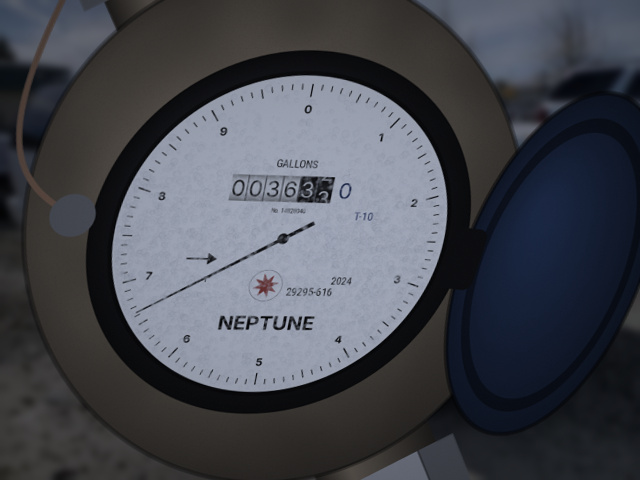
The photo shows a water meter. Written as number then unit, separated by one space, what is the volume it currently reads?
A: 36326.6 gal
